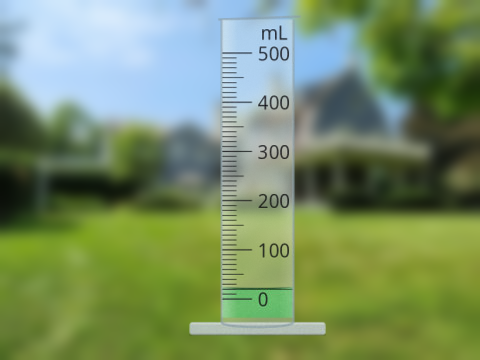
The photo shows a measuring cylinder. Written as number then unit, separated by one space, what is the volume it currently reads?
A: 20 mL
